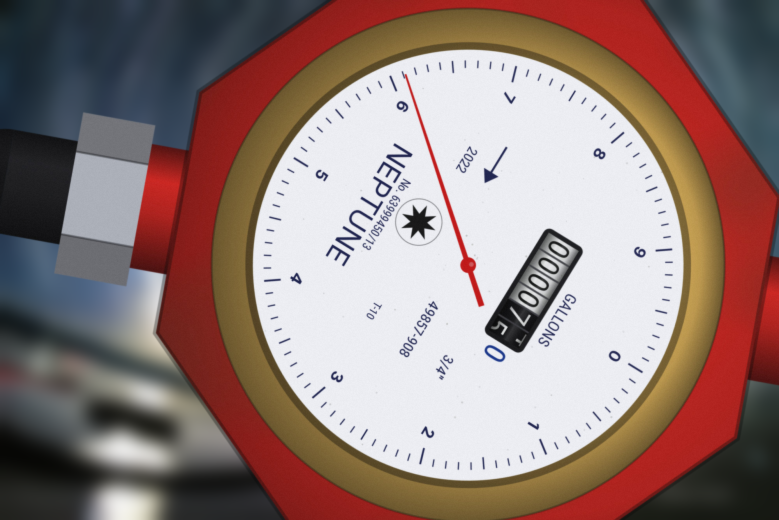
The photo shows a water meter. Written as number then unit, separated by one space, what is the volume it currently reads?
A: 746.1 gal
